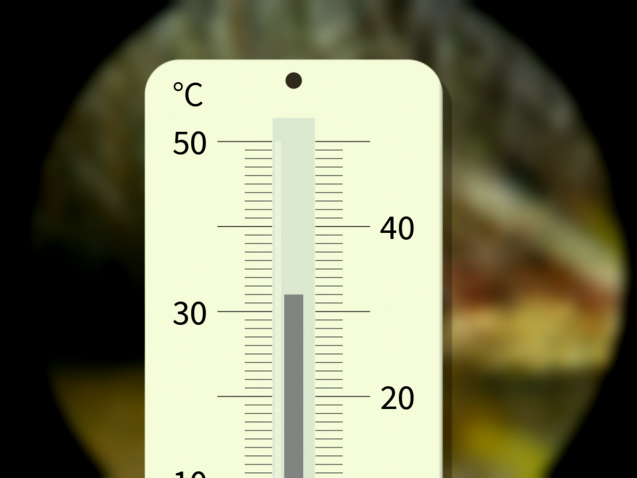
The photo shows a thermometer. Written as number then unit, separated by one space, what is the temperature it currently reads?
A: 32 °C
